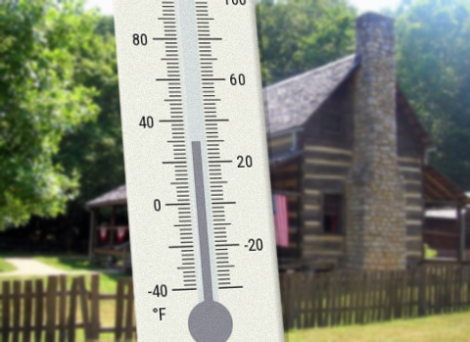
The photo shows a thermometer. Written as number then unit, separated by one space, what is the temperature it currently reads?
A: 30 °F
